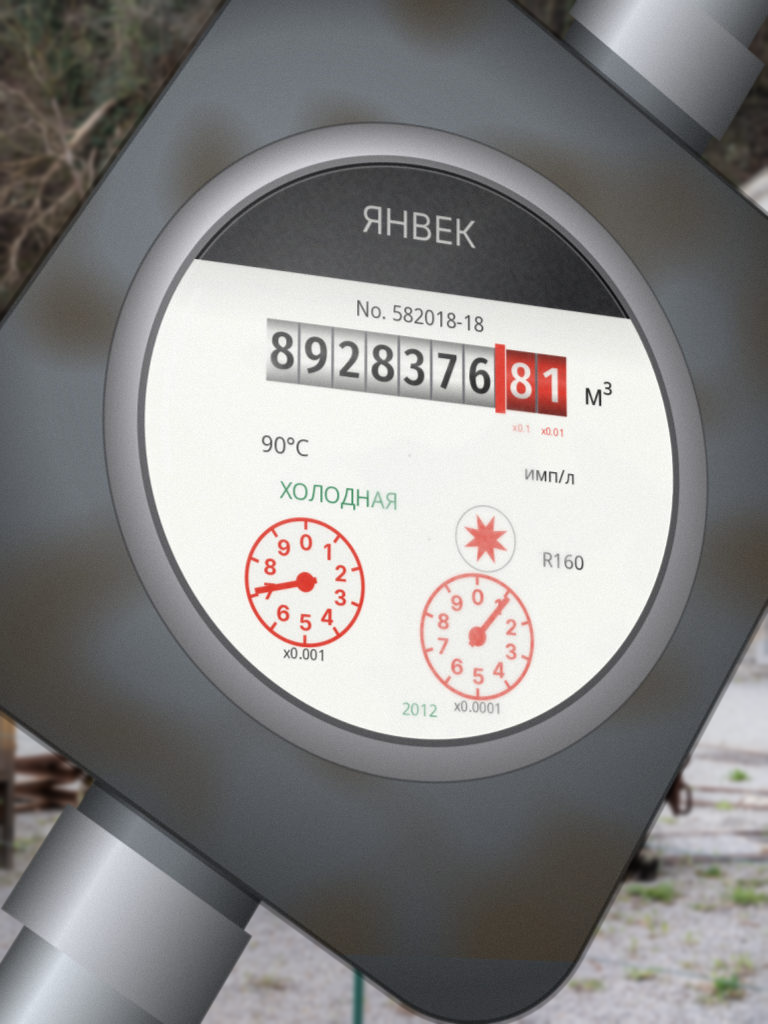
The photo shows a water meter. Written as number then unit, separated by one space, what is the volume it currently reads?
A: 8928376.8171 m³
